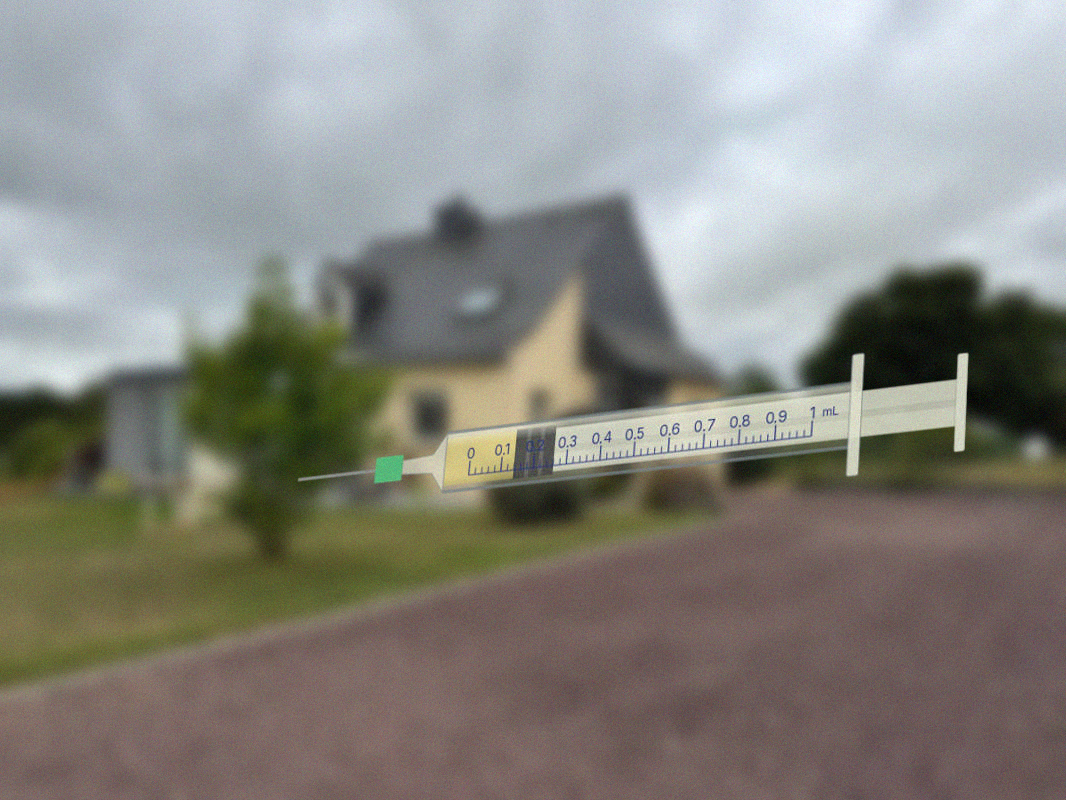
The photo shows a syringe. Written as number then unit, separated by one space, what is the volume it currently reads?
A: 0.14 mL
